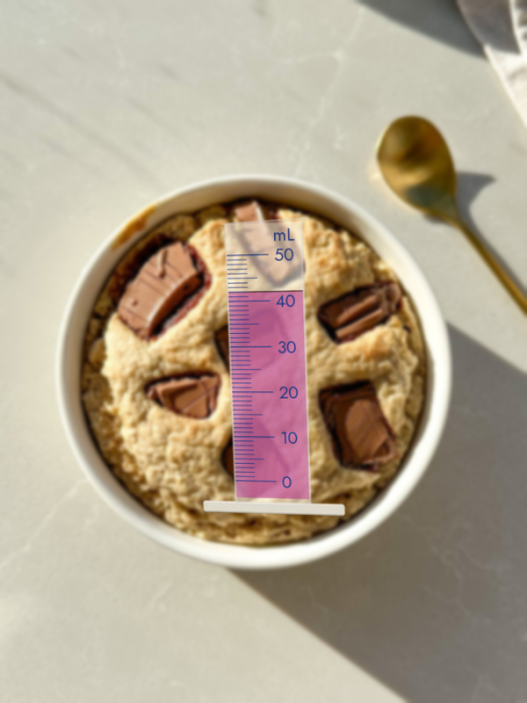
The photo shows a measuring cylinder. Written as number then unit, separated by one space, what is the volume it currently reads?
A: 42 mL
